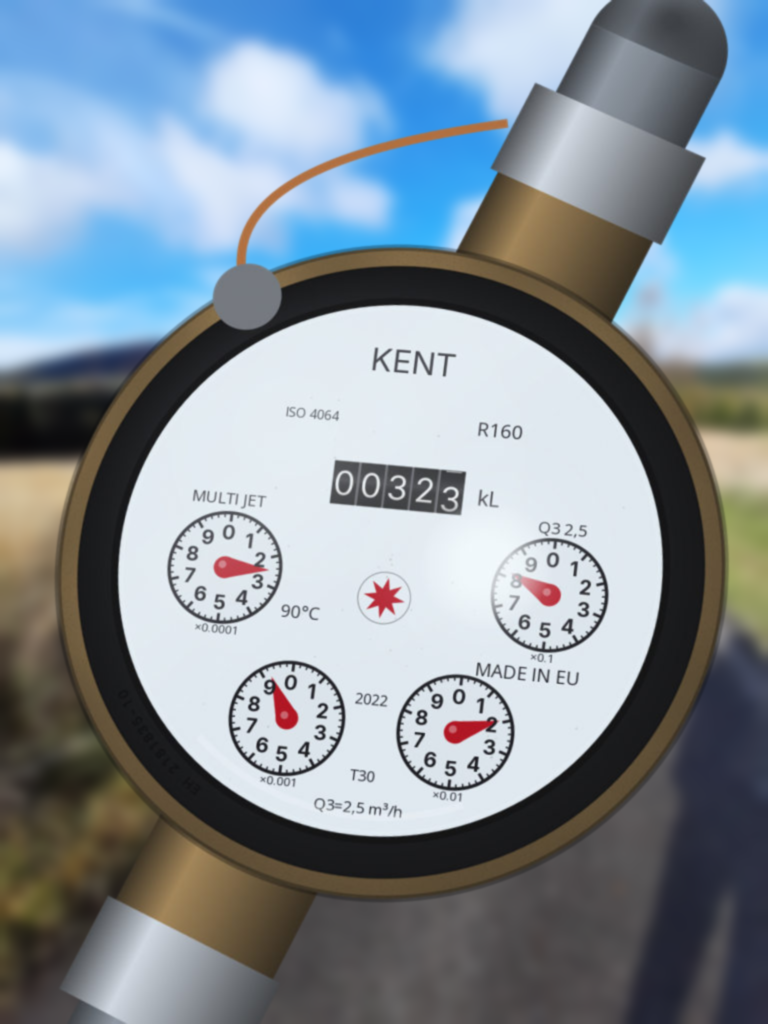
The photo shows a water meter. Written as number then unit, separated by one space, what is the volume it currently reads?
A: 322.8192 kL
